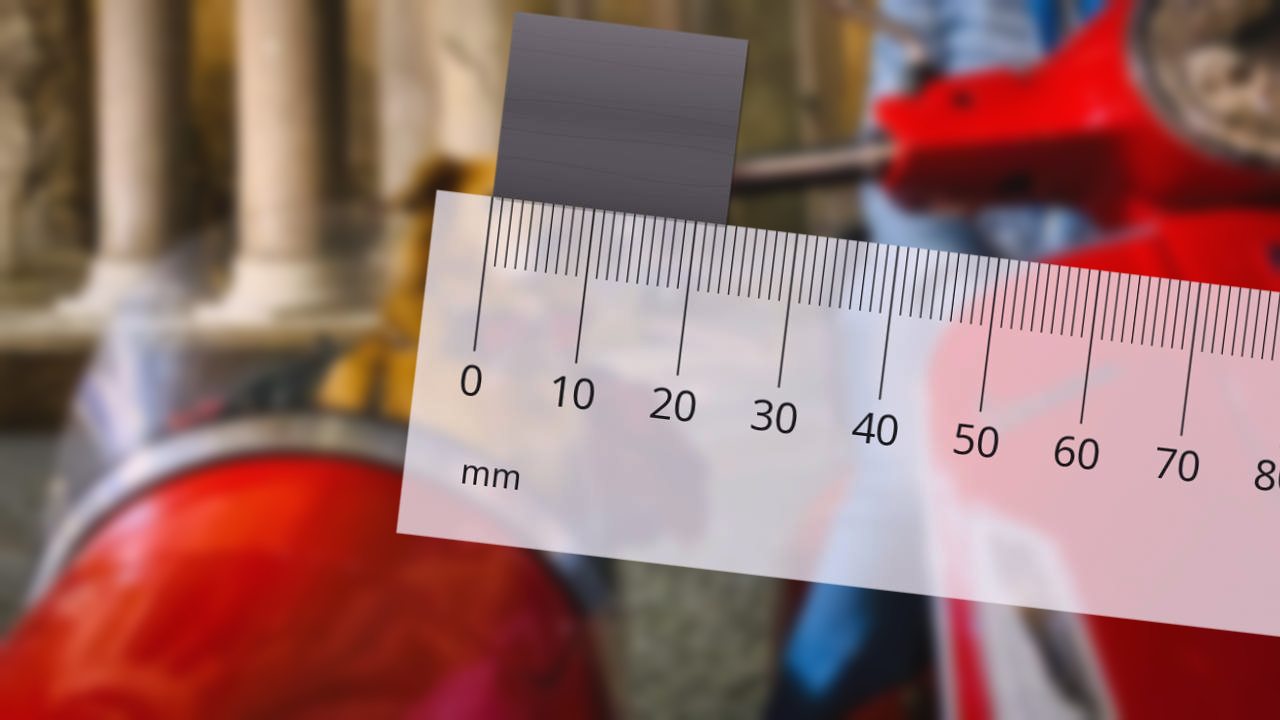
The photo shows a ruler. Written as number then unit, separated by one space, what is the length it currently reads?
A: 23 mm
